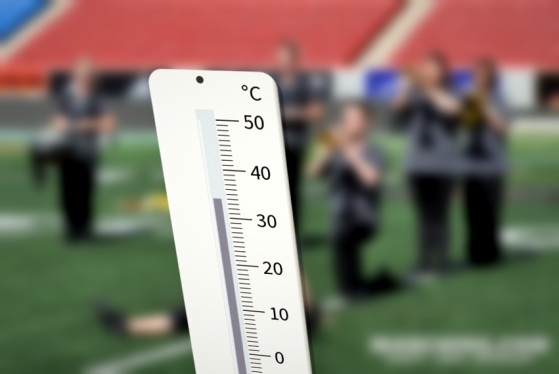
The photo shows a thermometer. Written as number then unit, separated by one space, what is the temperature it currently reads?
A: 34 °C
